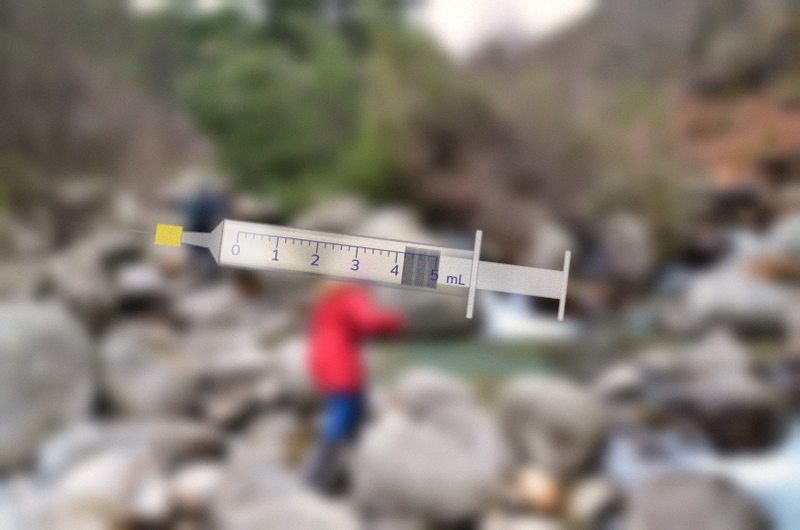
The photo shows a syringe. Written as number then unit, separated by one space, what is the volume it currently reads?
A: 4.2 mL
